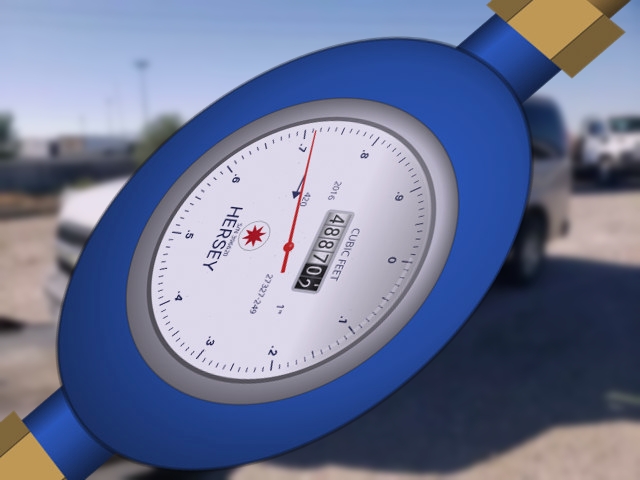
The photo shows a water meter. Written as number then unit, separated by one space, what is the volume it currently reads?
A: 488701.71 ft³
